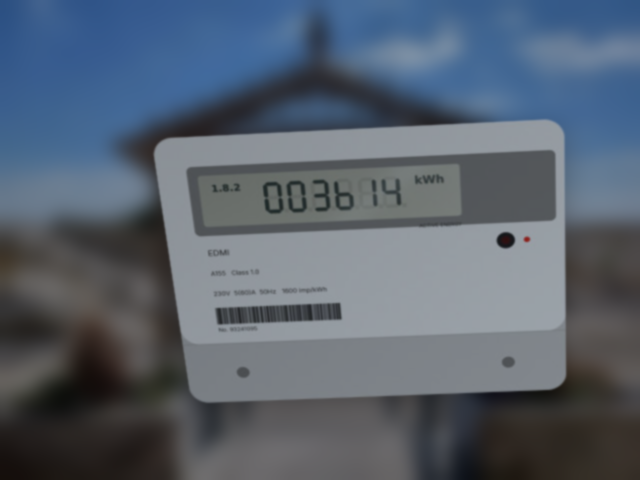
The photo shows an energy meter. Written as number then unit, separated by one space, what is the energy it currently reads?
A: 3614 kWh
